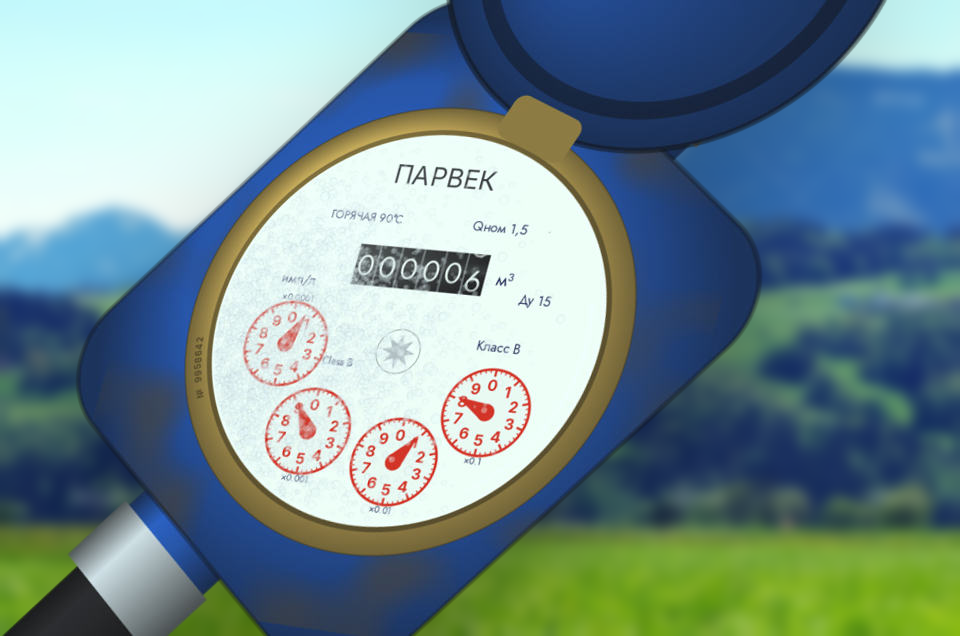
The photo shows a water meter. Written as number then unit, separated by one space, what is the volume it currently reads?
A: 5.8090 m³
